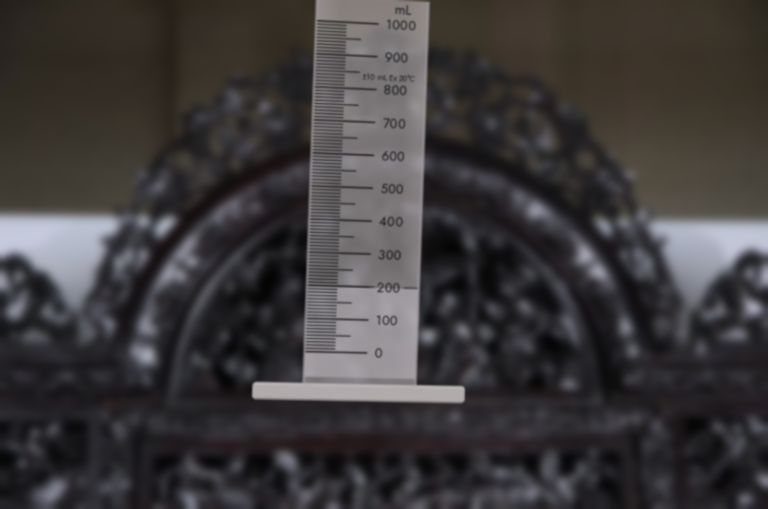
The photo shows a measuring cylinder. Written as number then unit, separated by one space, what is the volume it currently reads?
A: 200 mL
